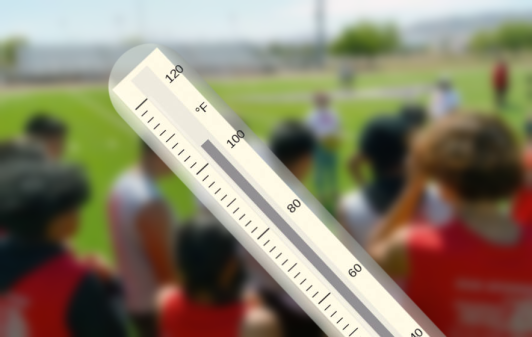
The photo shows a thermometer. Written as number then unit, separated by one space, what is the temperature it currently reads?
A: 104 °F
